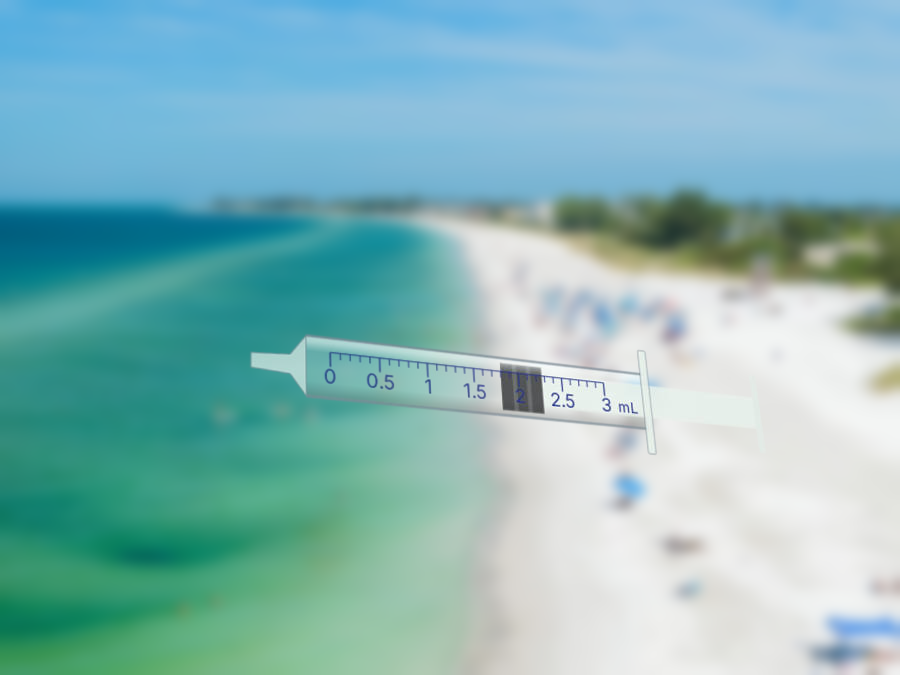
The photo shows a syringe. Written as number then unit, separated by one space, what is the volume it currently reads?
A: 1.8 mL
